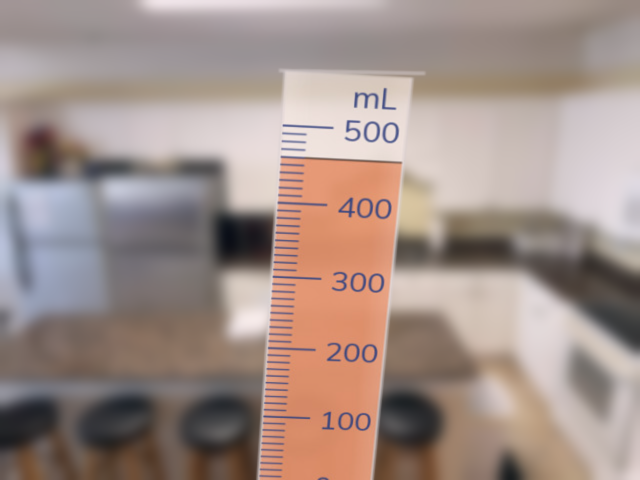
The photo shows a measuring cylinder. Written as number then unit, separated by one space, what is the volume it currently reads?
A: 460 mL
